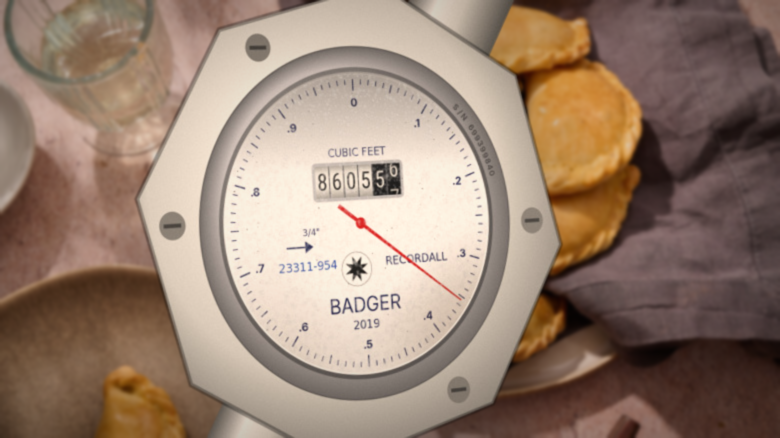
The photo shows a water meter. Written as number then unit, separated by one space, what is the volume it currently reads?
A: 860556.35 ft³
